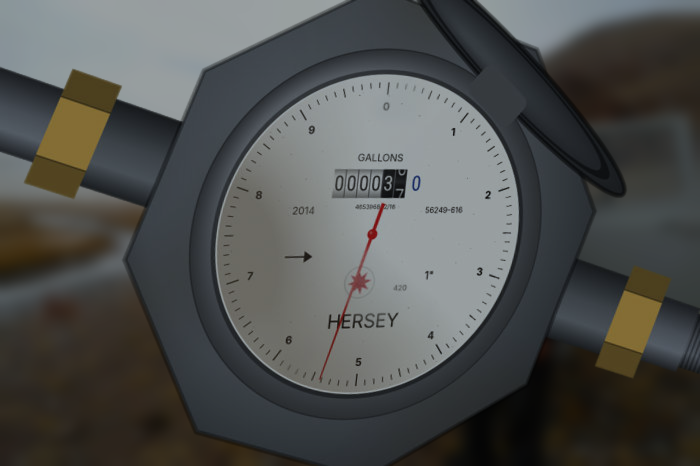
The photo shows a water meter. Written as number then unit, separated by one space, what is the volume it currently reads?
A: 365.4 gal
